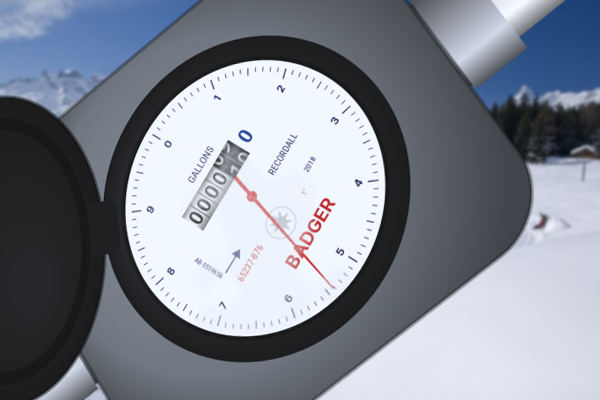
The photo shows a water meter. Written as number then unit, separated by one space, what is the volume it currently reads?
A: 95.4 gal
